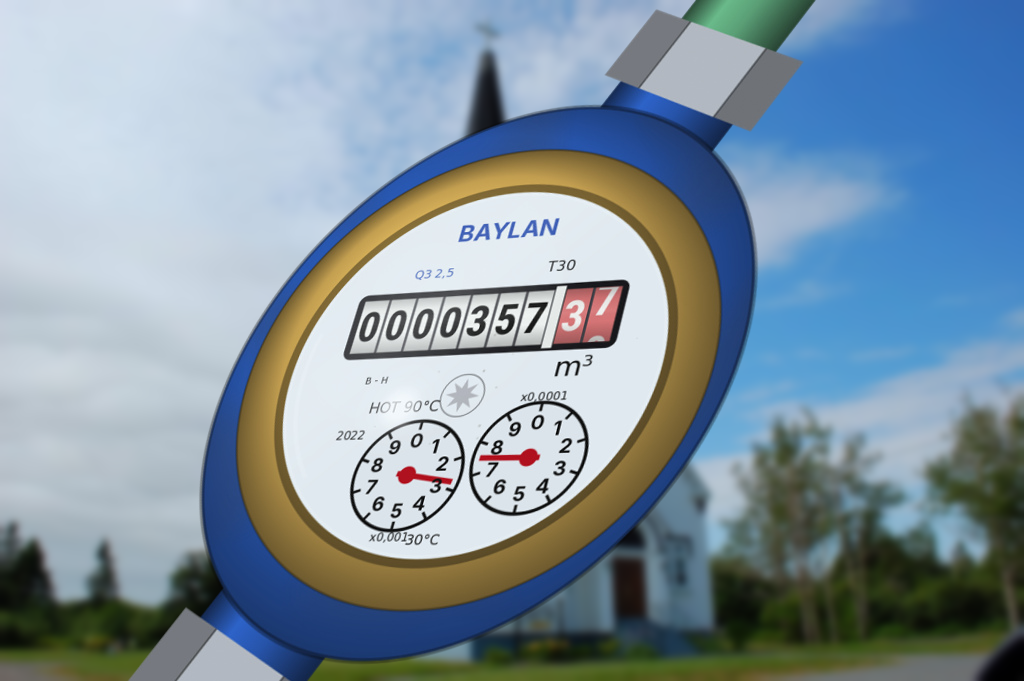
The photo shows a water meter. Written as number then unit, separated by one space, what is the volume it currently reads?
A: 357.3727 m³
